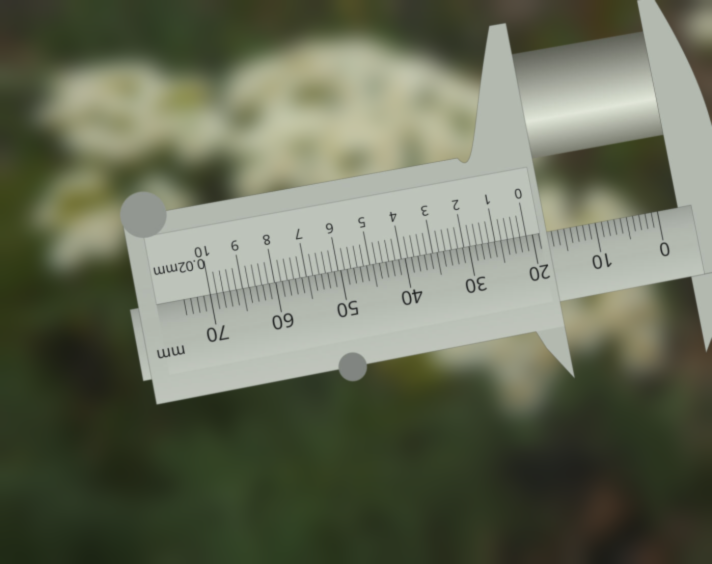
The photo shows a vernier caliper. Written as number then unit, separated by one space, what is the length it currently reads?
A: 21.0 mm
